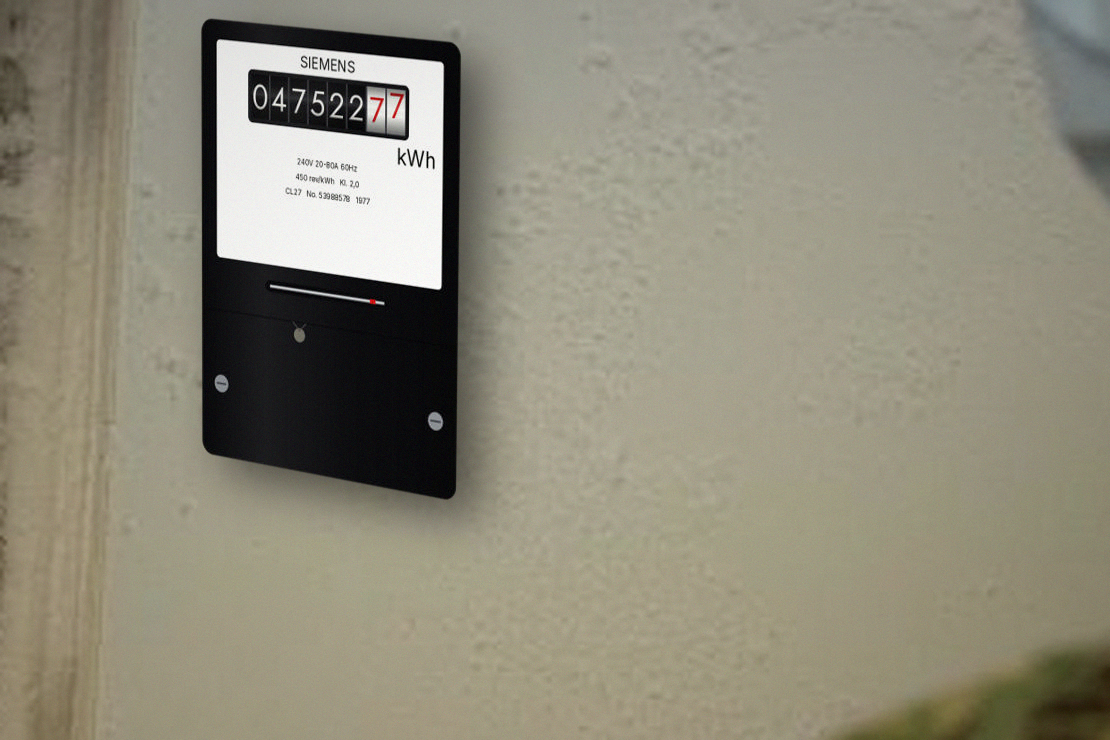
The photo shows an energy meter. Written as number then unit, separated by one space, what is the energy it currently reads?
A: 47522.77 kWh
